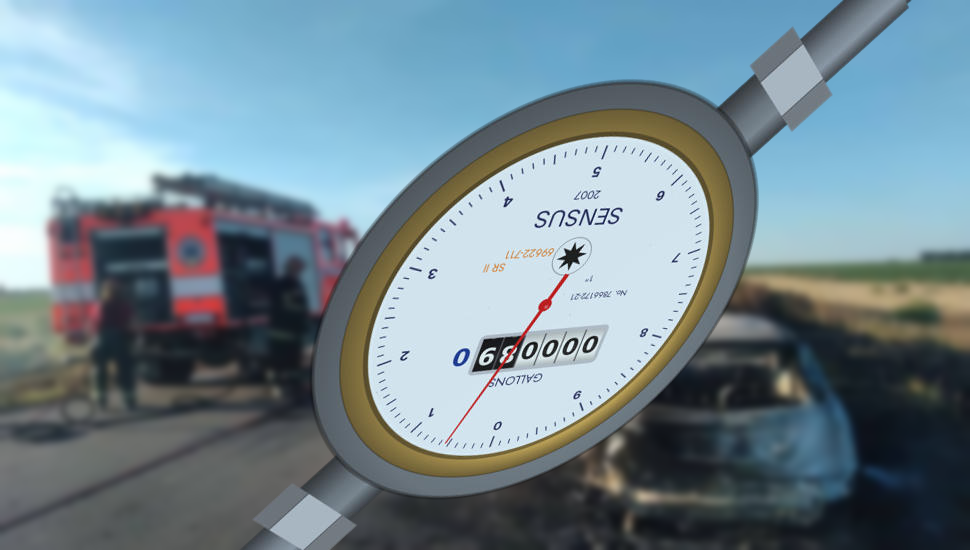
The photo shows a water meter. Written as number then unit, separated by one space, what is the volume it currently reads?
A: 890.5 gal
